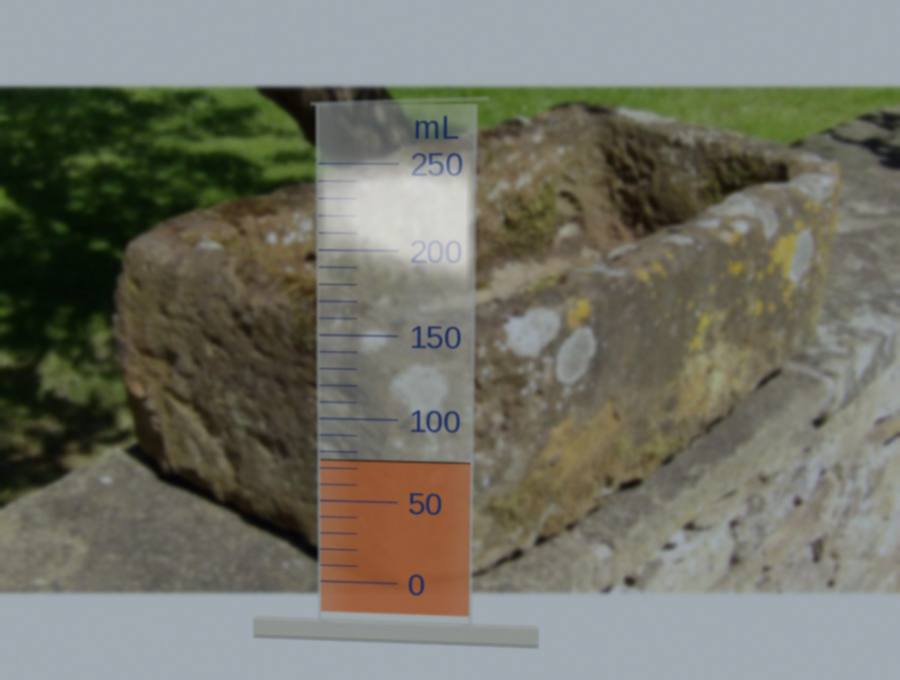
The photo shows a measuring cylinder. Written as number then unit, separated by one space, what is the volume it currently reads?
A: 75 mL
